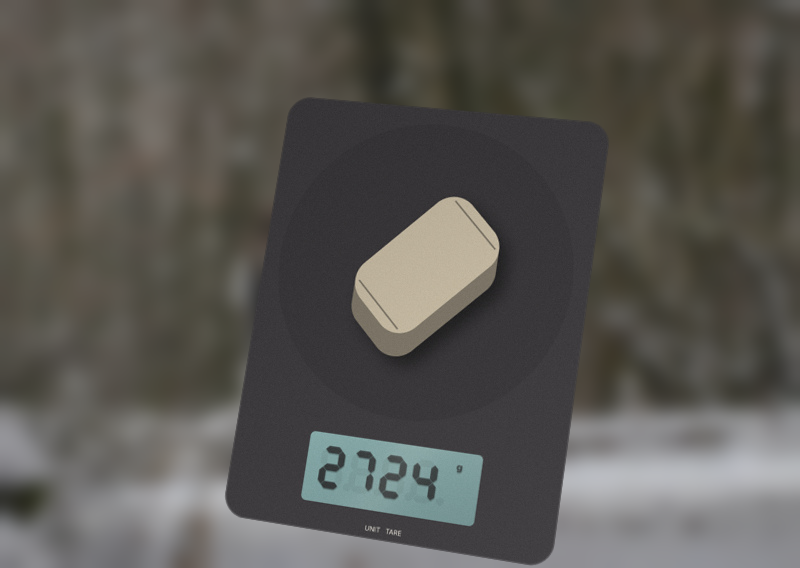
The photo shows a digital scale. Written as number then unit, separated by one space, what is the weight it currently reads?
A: 2724 g
